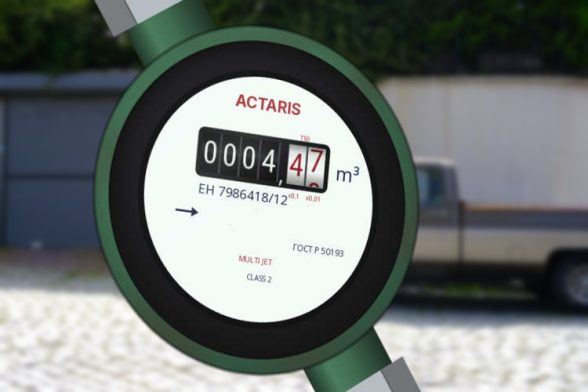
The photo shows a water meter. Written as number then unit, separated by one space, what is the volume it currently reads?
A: 4.47 m³
